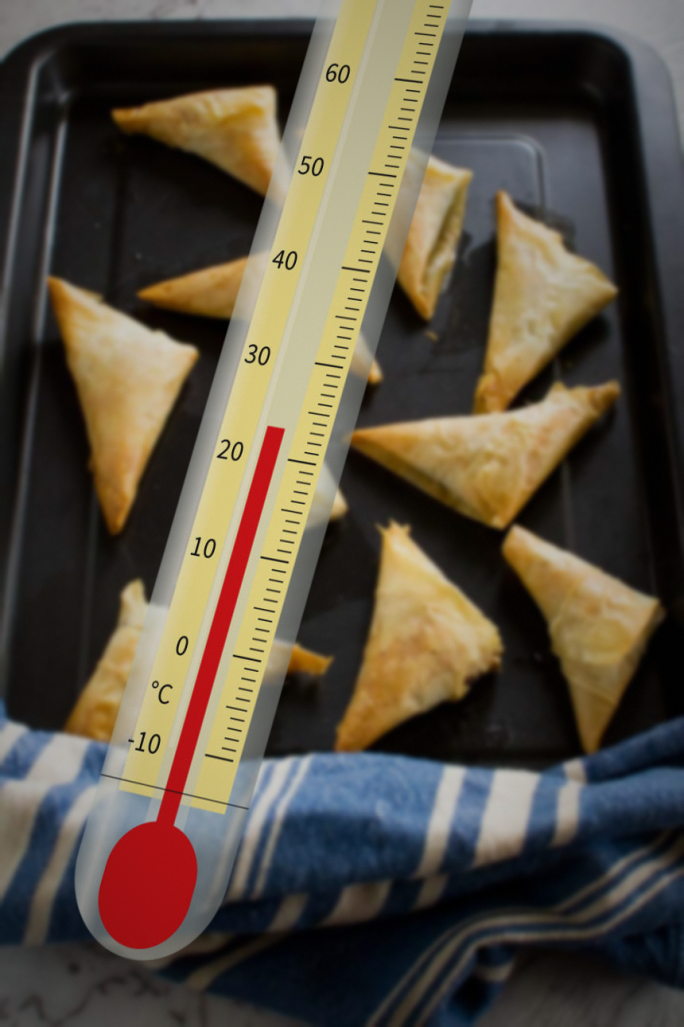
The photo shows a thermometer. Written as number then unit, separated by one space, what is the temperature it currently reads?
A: 23 °C
